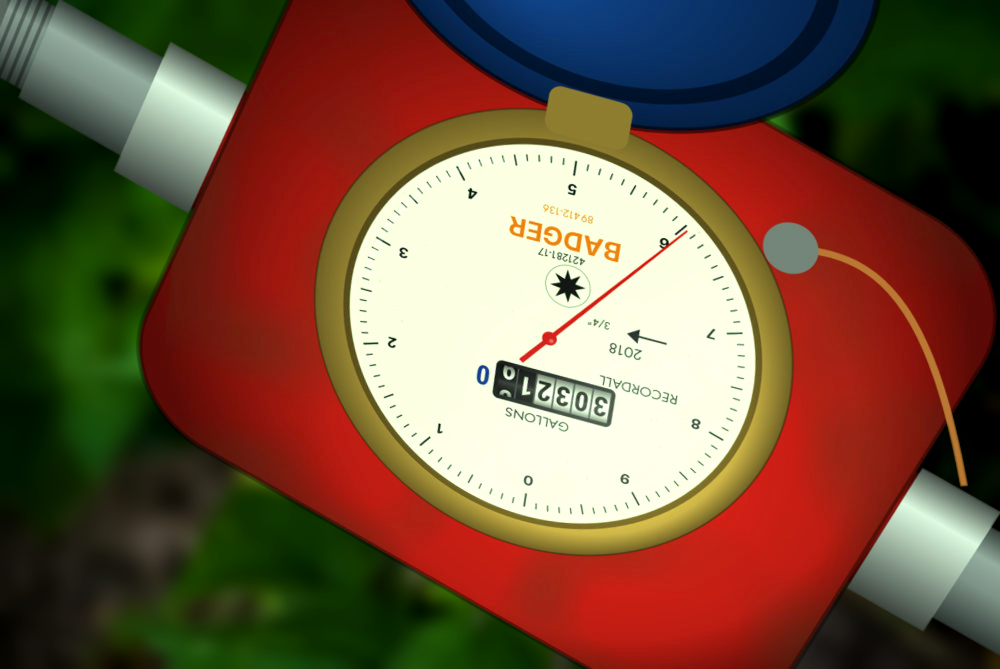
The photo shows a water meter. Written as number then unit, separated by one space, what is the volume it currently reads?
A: 3032186.0 gal
